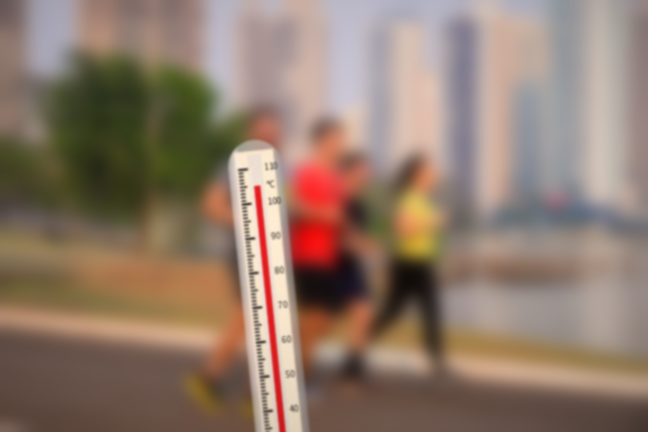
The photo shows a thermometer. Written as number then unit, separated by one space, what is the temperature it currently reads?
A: 105 °C
